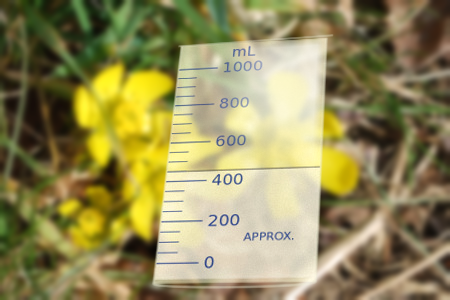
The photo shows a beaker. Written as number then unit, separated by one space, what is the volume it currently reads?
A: 450 mL
